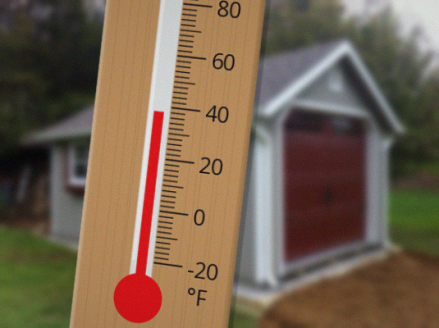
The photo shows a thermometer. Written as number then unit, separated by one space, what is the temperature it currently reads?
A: 38 °F
